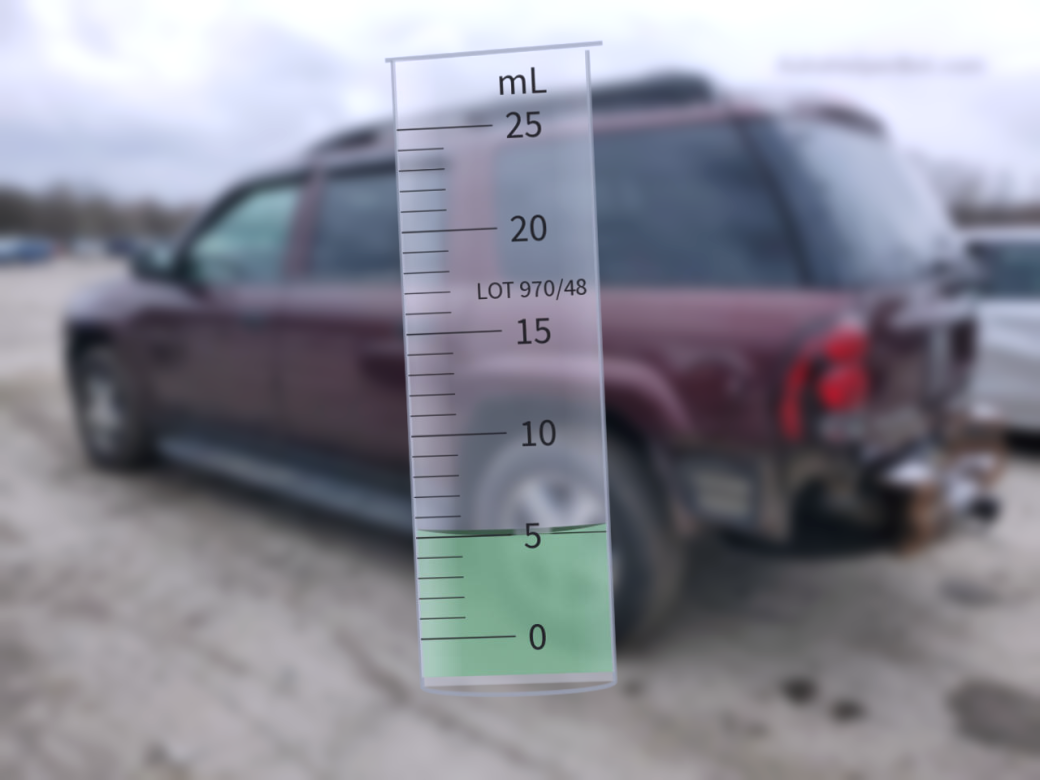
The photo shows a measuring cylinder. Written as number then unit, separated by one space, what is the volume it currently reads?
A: 5 mL
